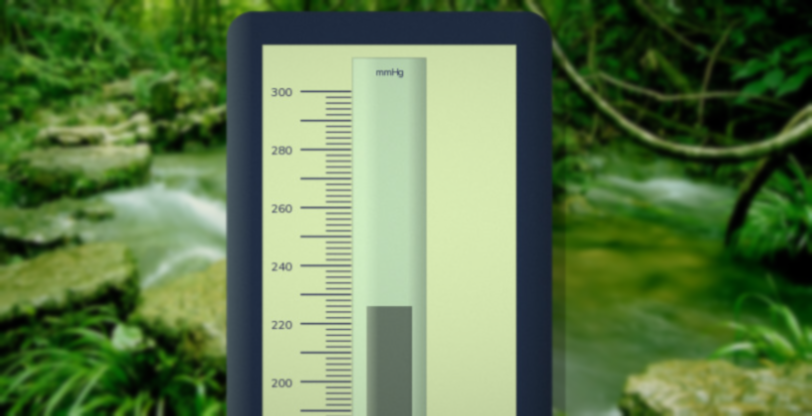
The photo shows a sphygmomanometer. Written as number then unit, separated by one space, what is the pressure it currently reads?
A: 226 mmHg
